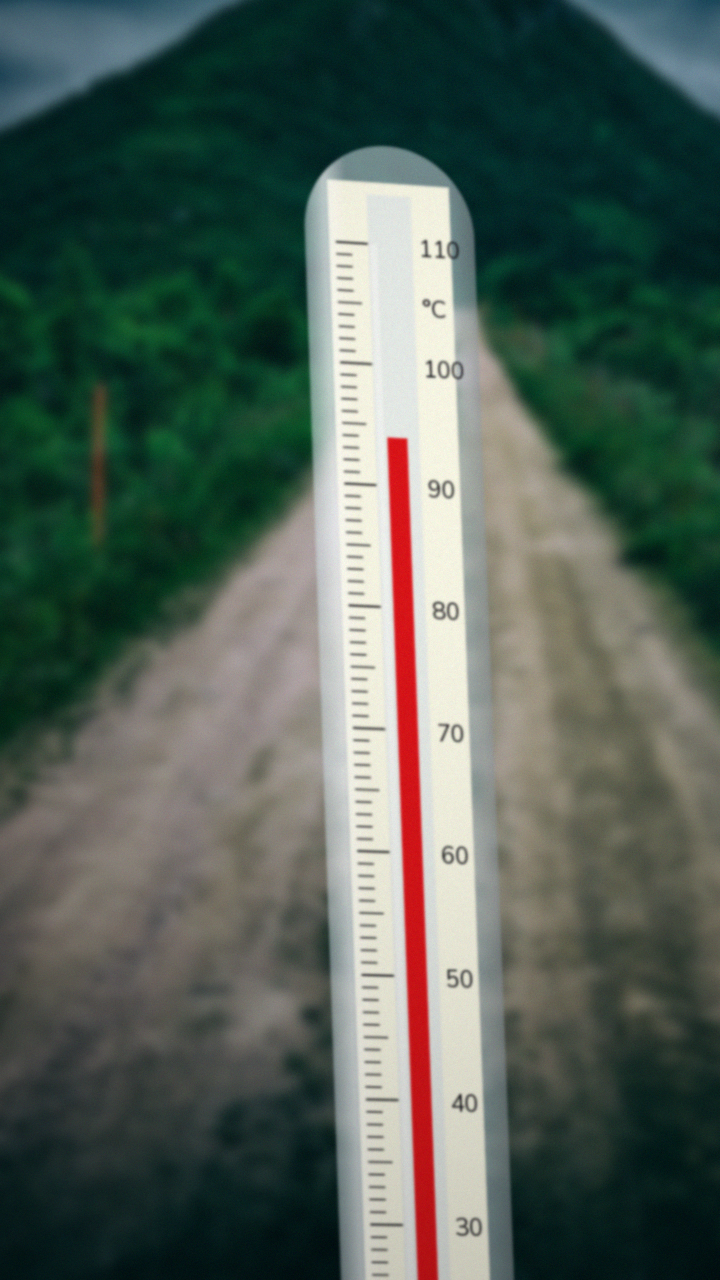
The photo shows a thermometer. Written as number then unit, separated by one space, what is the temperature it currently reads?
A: 94 °C
